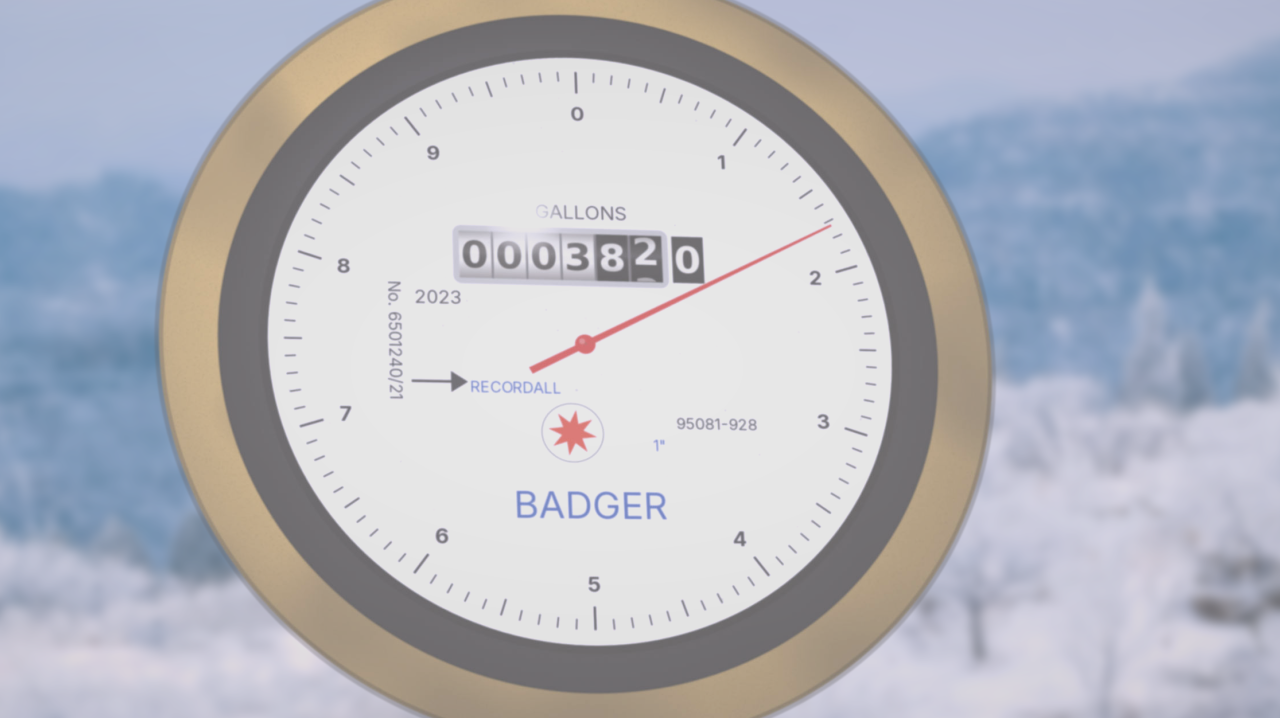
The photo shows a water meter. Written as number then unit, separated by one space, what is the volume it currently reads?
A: 3821.7 gal
